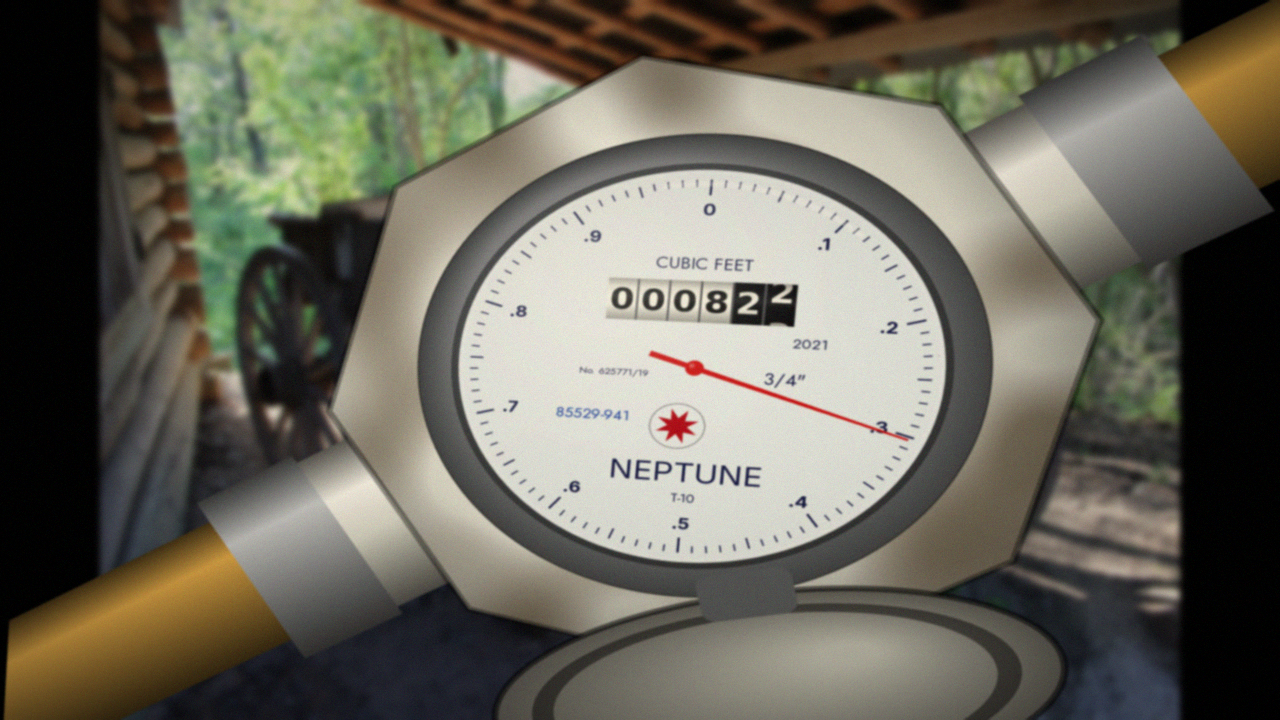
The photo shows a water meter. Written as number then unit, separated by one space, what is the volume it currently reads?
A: 822.30 ft³
